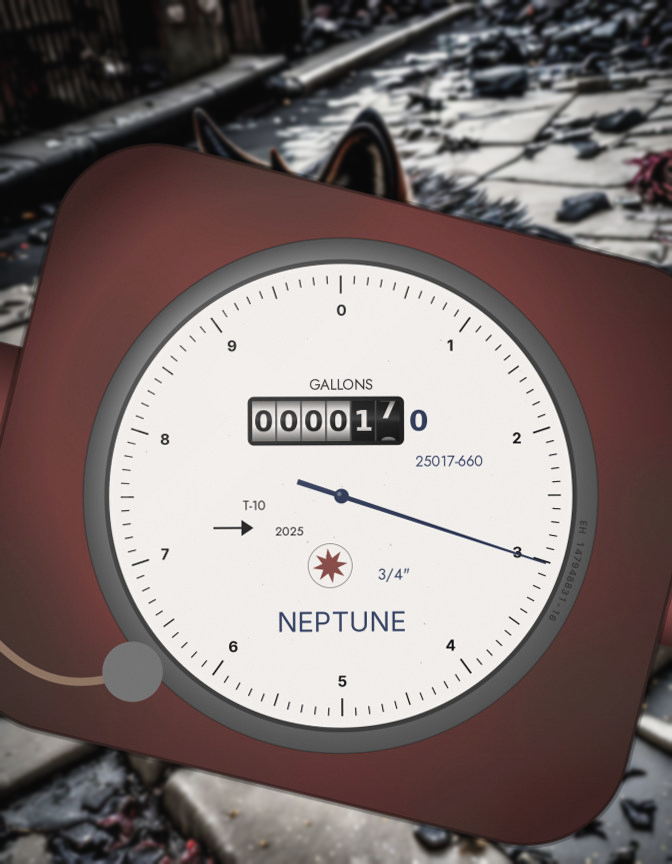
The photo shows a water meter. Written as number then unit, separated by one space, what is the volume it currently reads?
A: 173.0 gal
